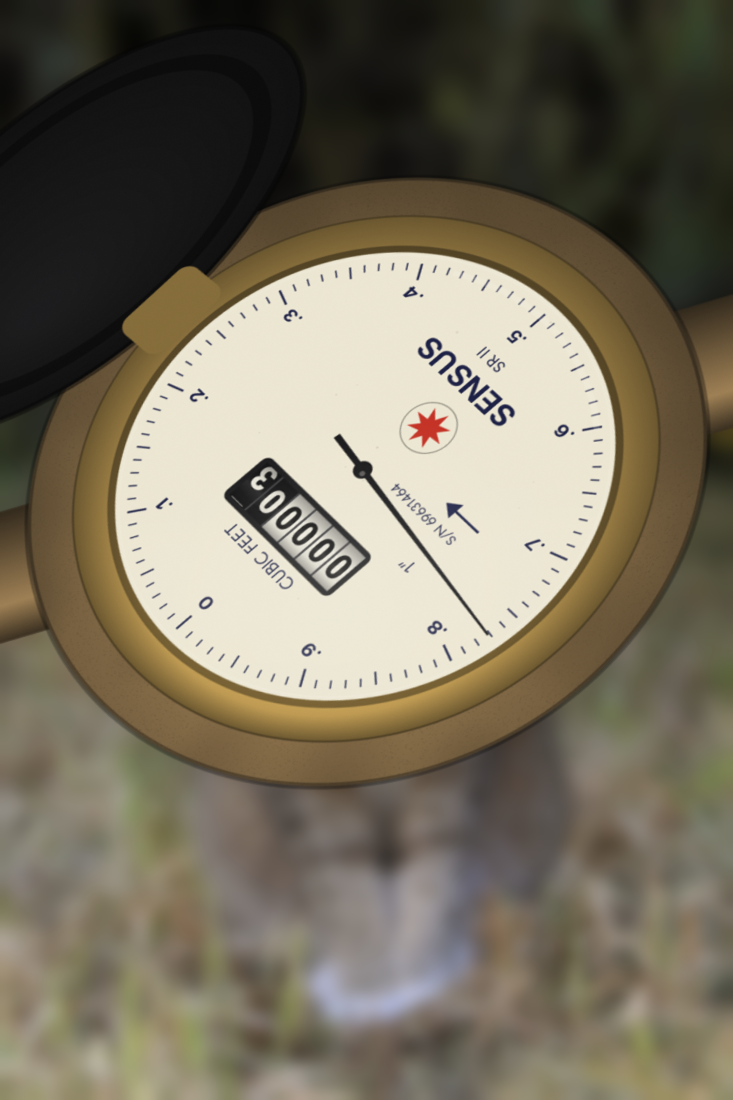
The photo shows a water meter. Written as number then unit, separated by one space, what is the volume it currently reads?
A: 2.77 ft³
